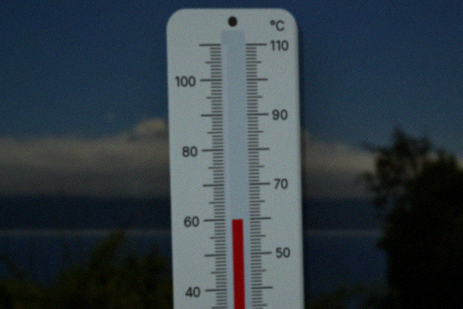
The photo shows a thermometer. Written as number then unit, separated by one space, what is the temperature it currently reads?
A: 60 °C
